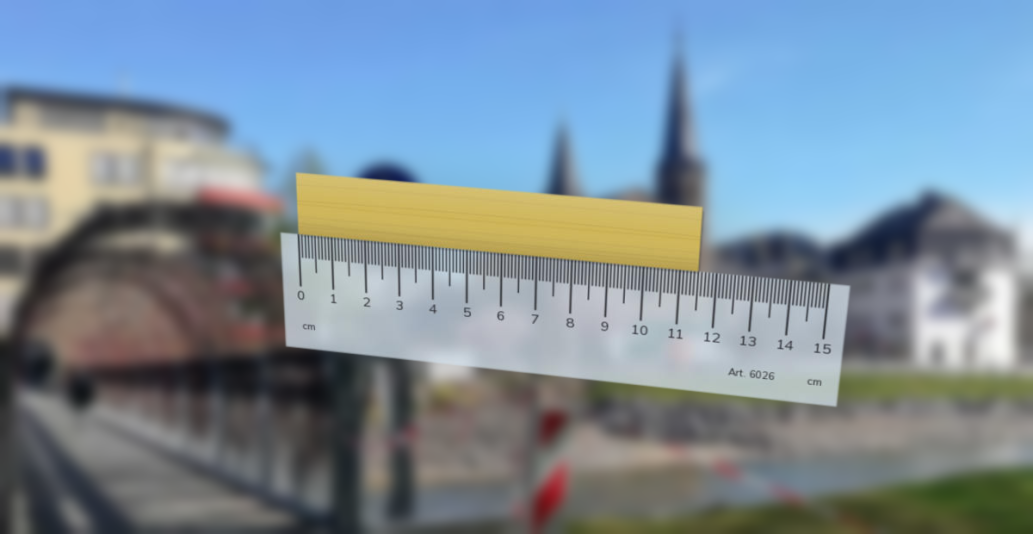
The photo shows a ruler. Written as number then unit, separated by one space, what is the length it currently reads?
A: 11.5 cm
